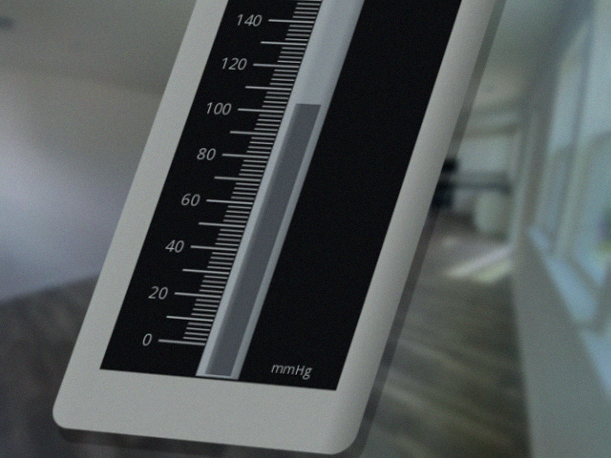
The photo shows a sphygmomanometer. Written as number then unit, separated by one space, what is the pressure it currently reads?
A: 104 mmHg
